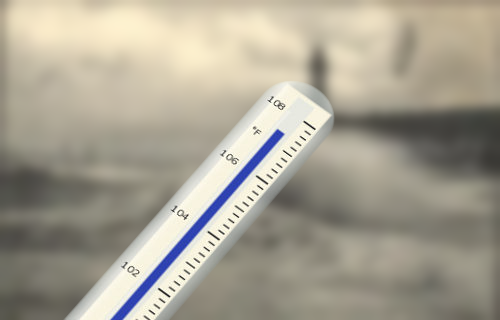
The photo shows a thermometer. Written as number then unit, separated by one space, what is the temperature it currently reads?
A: 107.4 °F
